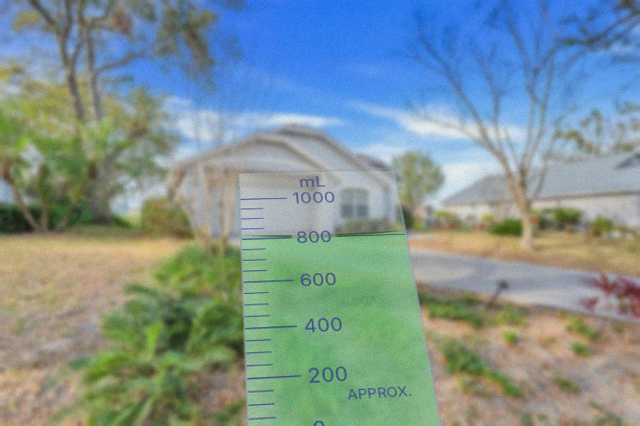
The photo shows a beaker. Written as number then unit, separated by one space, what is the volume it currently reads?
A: 800 mL
